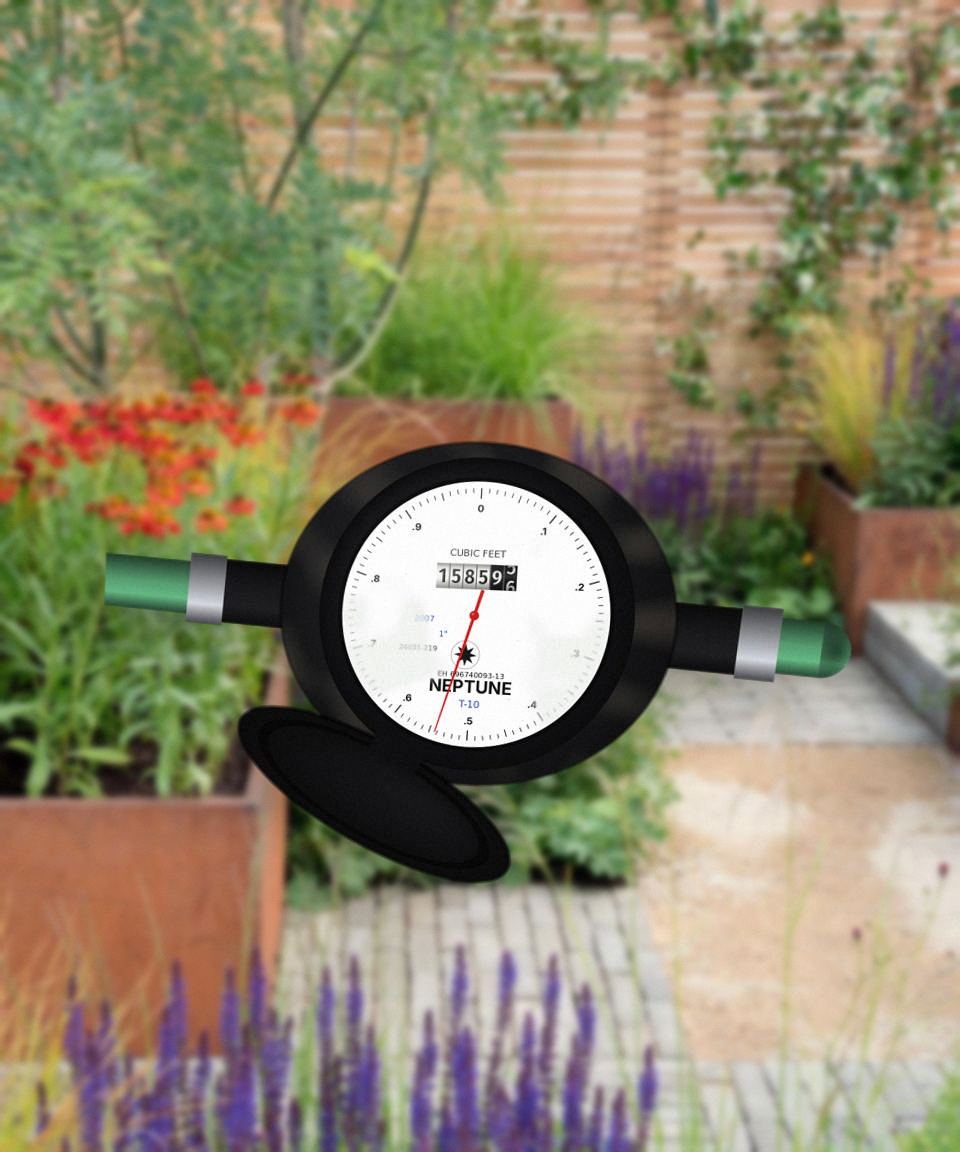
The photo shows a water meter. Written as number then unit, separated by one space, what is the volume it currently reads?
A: 158595.54 ft³
